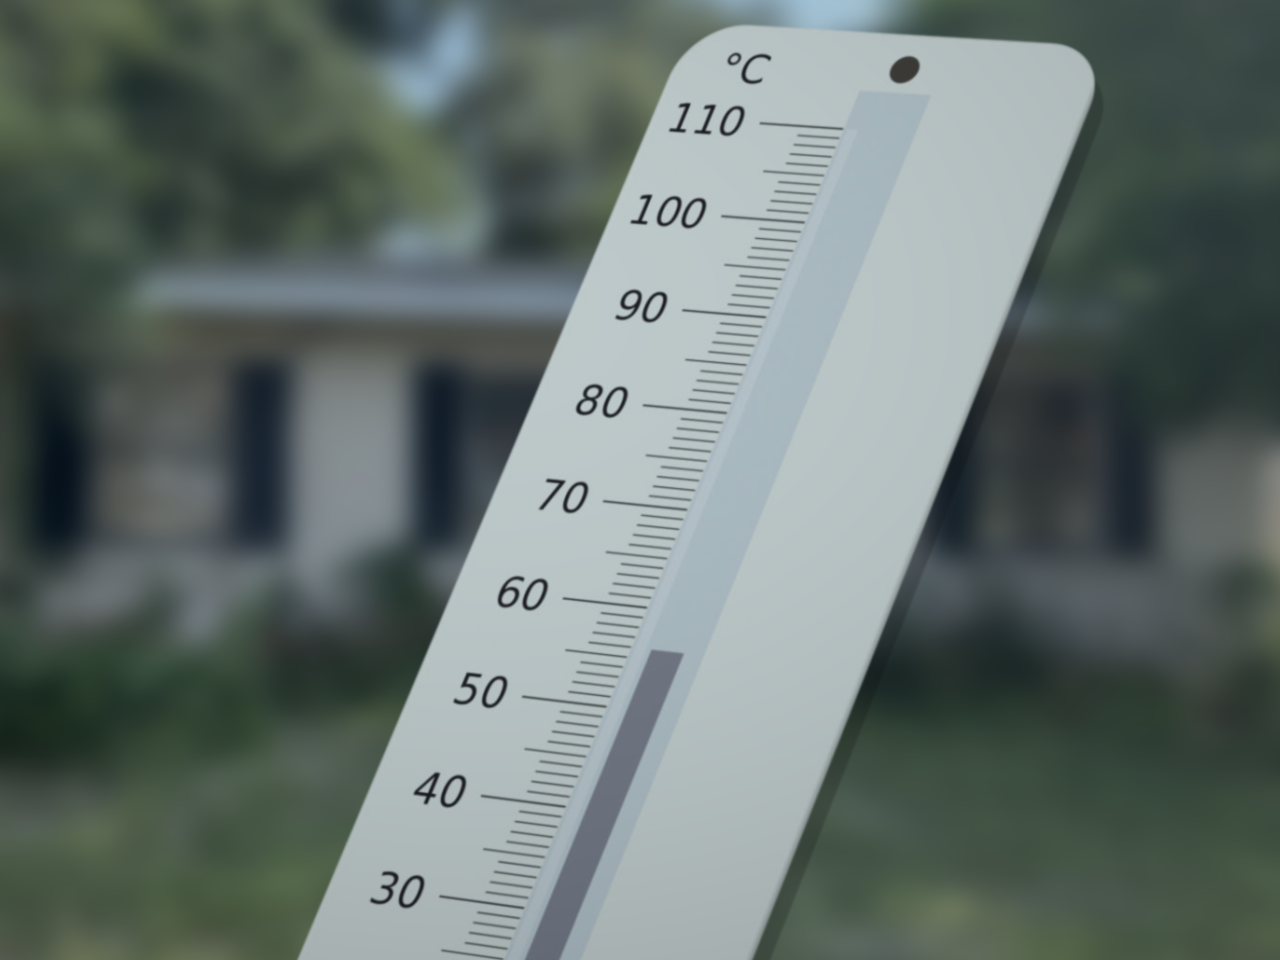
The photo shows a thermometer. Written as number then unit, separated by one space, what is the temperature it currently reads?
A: 56 °C
